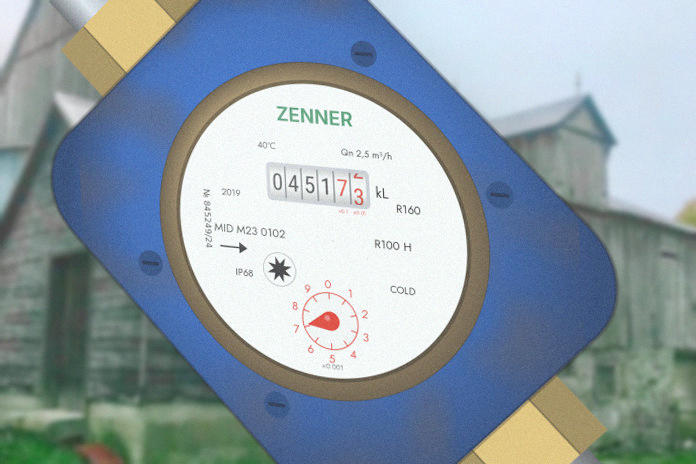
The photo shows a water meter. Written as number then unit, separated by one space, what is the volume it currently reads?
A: 451.727 kL
